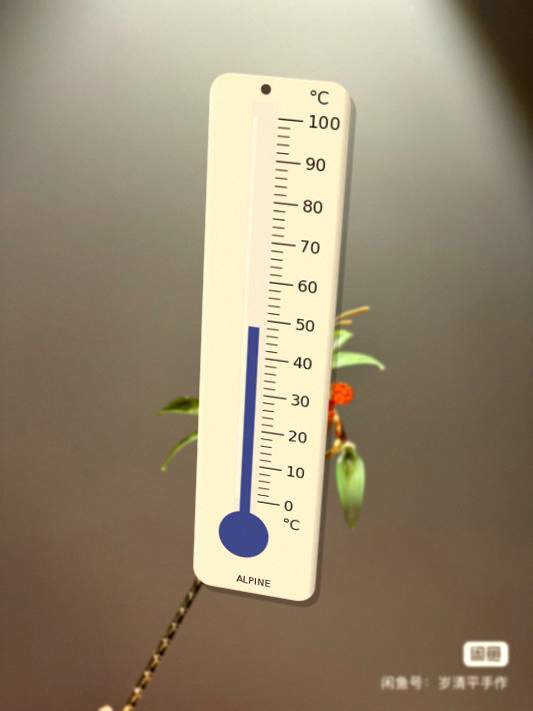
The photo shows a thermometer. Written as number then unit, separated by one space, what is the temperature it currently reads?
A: 48 °C
